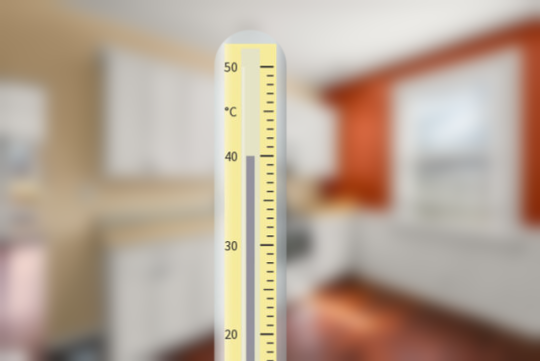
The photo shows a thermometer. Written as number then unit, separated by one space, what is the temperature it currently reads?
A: 40 °C
